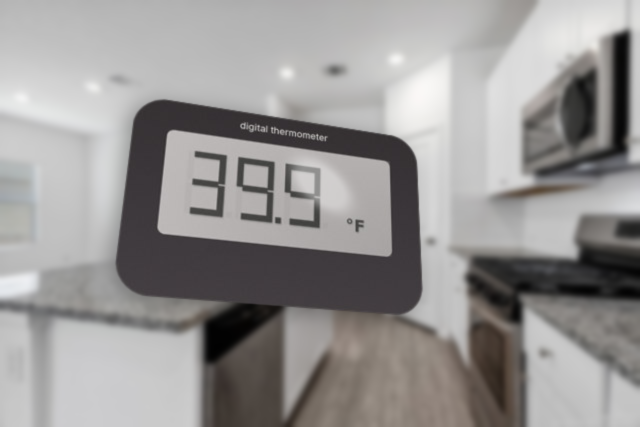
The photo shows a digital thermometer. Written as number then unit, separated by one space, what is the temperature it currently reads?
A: 39.9 °F
